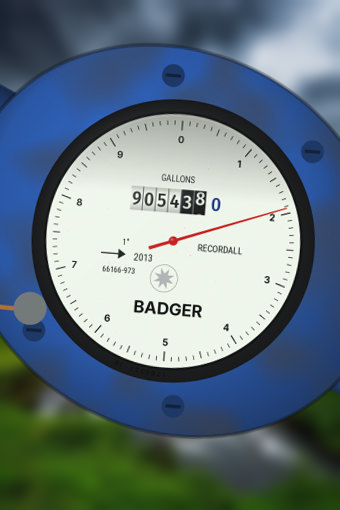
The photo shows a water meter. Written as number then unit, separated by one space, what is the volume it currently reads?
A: 9054381.9 gal
